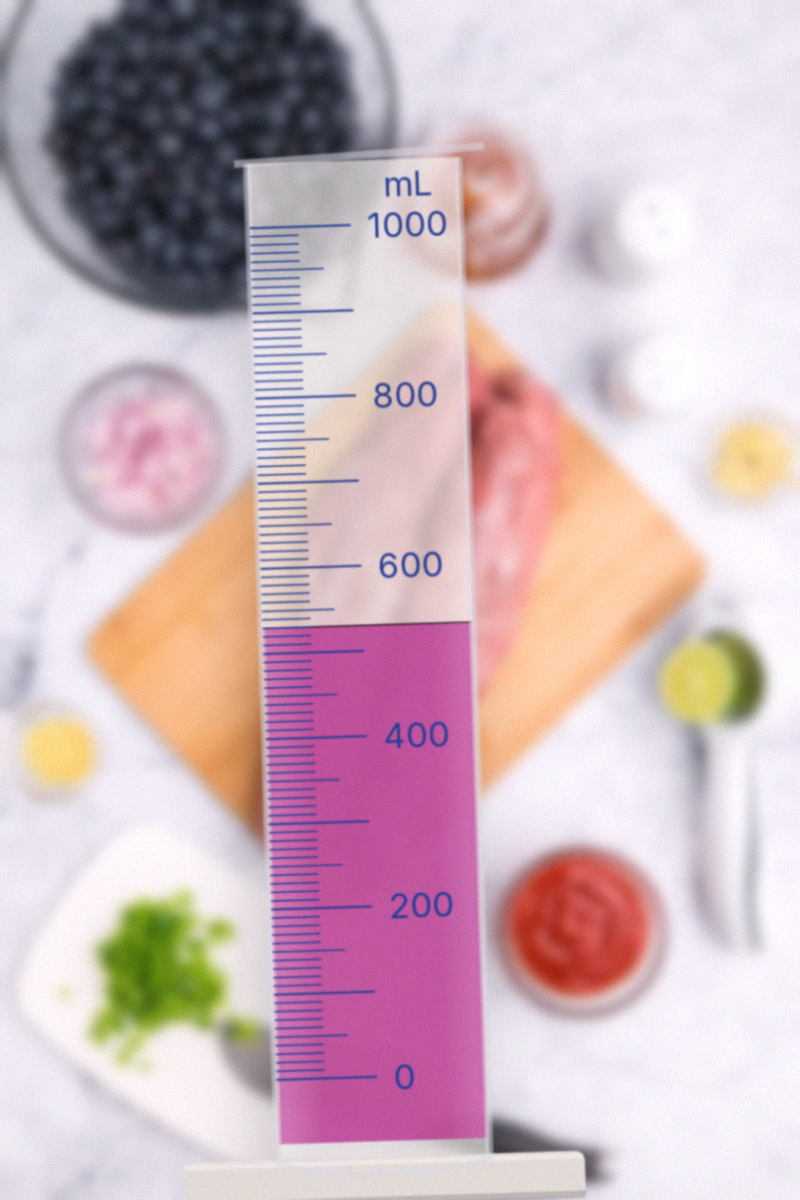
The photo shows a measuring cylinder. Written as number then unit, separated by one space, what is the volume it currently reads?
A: 530 mL
